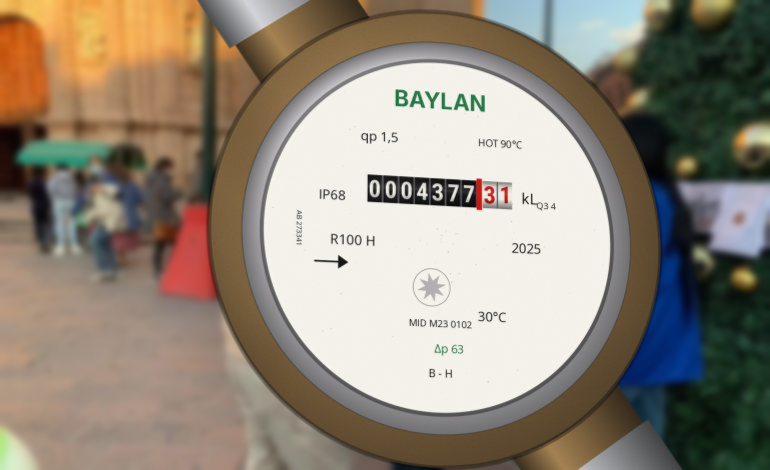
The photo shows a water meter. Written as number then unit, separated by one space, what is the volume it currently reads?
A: 4377.31 kL
